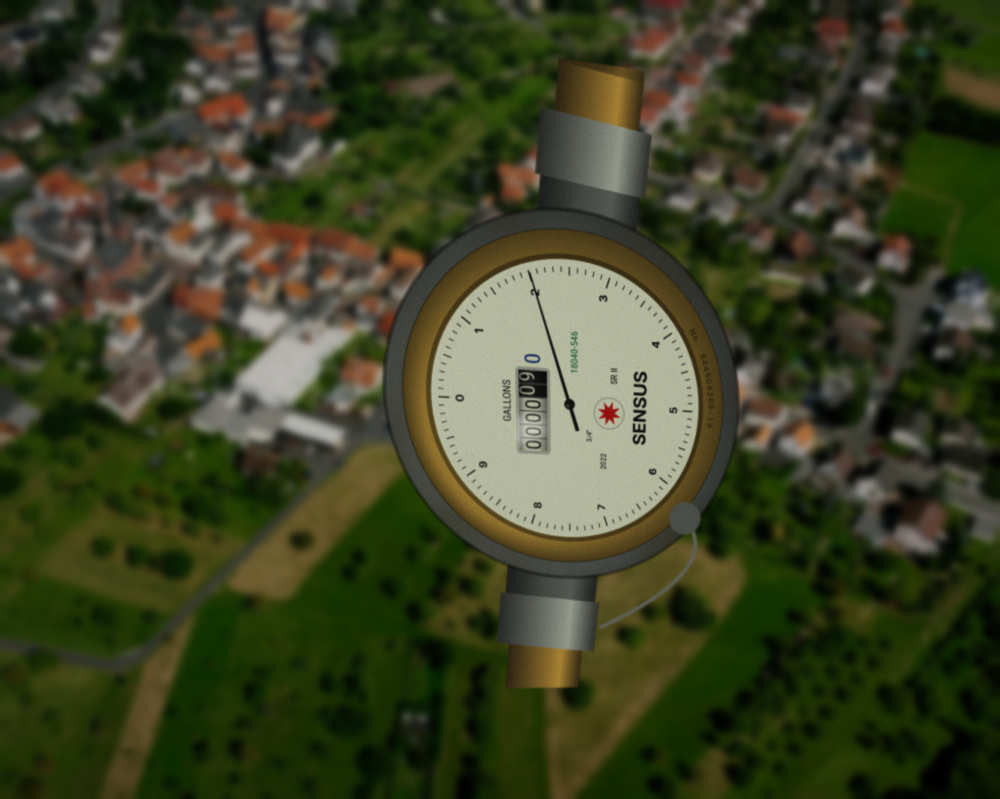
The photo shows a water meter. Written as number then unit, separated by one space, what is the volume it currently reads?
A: 92.0 gal
